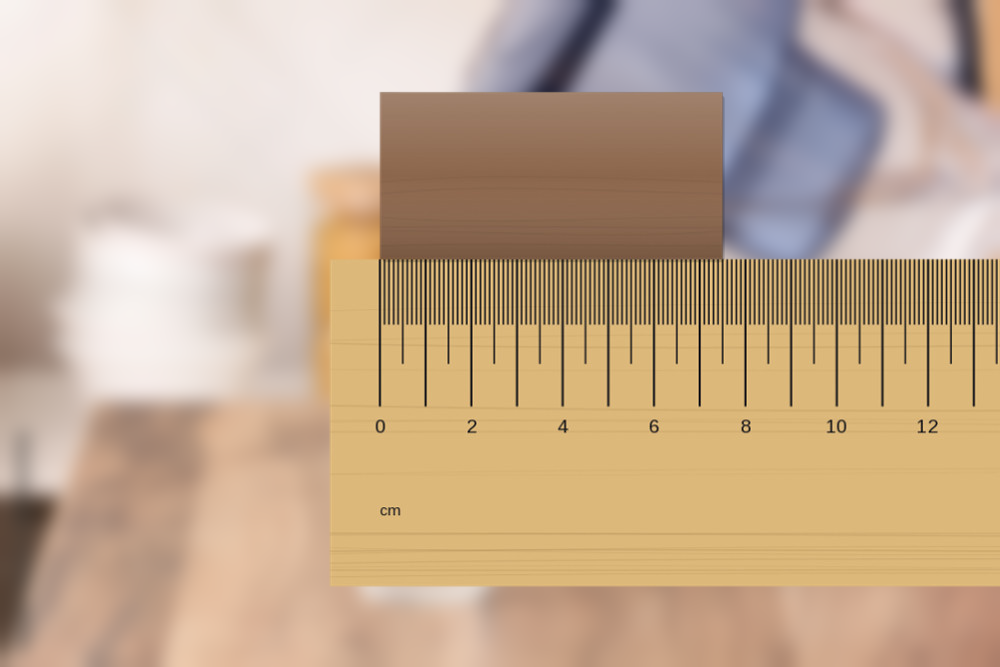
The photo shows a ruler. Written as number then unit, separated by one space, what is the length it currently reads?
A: 7.5 cm
